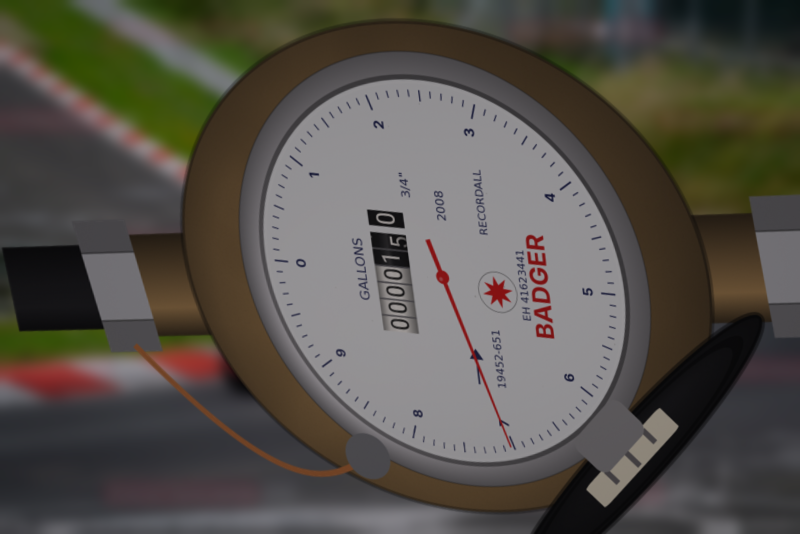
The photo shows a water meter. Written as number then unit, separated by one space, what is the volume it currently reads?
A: 147.0 gal
